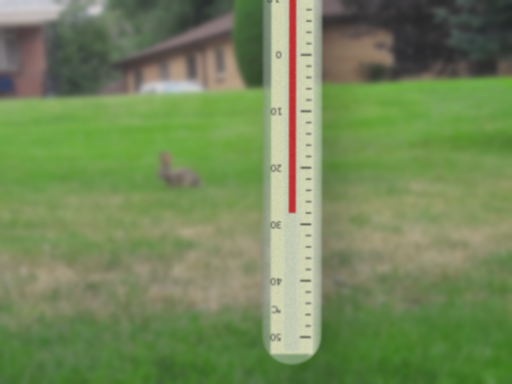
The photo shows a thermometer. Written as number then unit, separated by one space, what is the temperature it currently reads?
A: 28 °C
